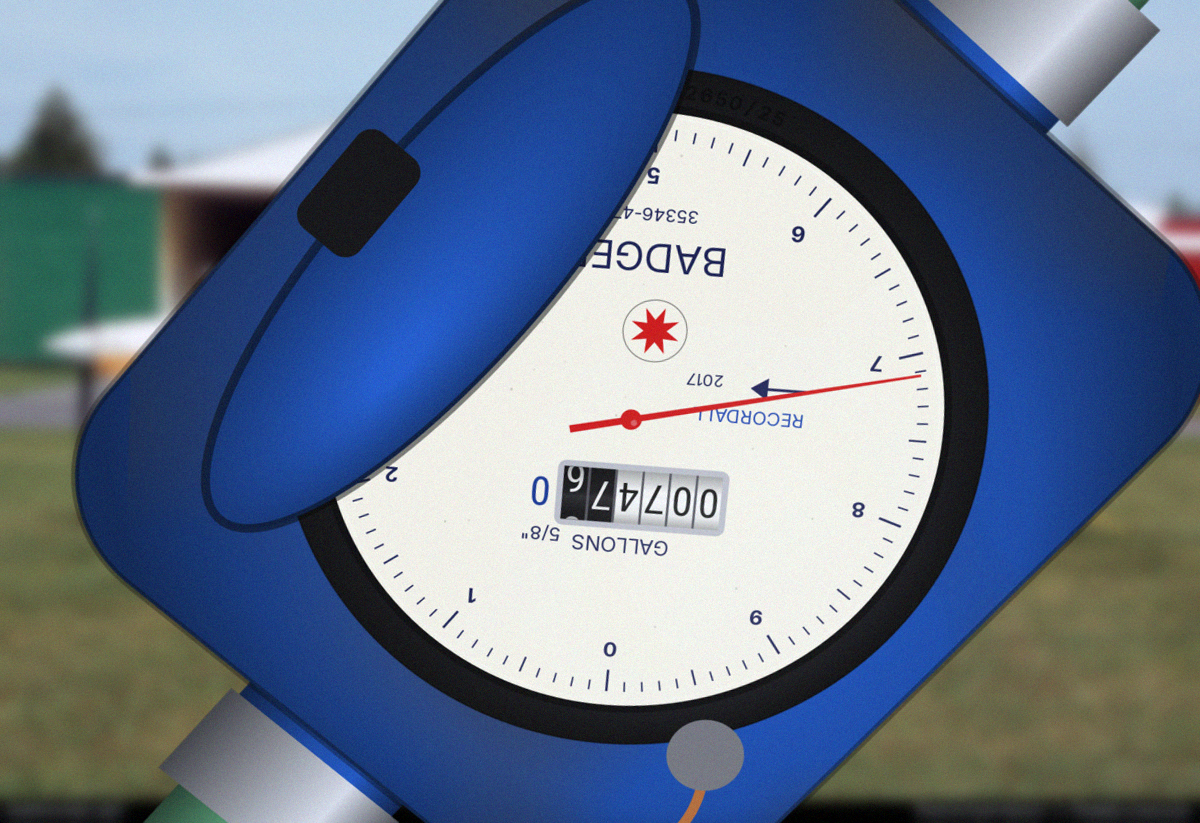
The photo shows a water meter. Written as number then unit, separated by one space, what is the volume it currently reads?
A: 74757.1 gal
